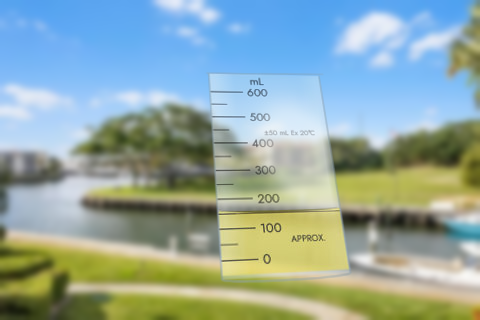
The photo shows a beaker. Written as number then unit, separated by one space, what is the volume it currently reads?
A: 150 mL
